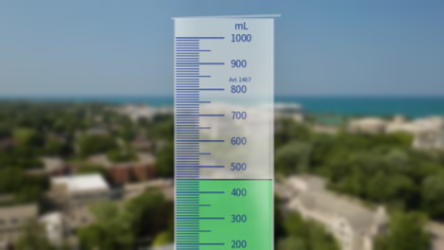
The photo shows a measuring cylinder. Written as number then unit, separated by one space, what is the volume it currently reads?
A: 450 mL
